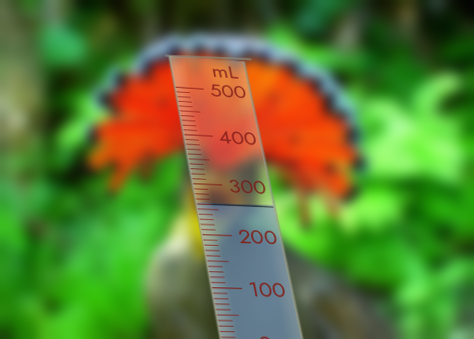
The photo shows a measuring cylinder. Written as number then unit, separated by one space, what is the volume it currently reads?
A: 260 mL
